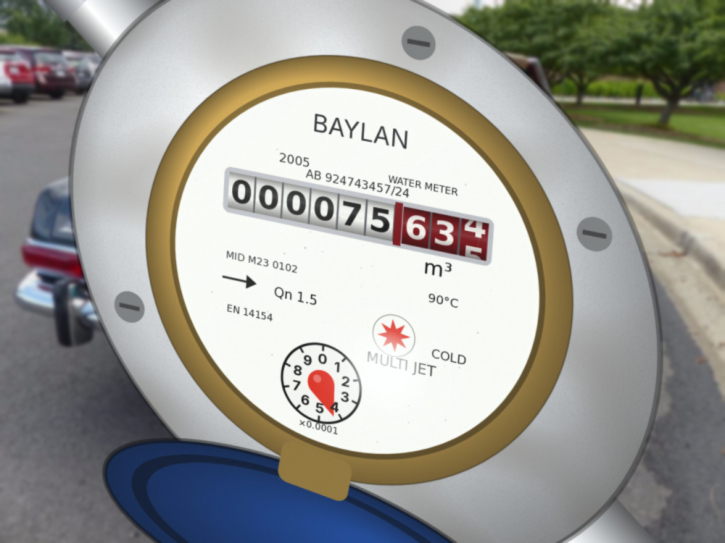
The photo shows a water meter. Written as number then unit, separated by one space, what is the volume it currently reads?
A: 75.6344 m³
